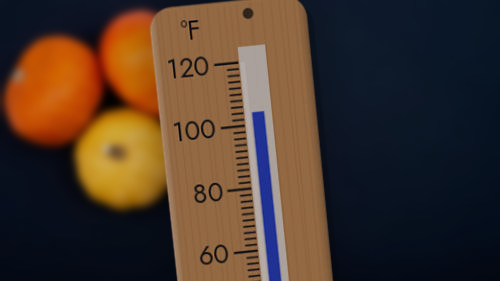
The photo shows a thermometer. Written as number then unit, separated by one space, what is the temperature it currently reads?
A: 104 °F
